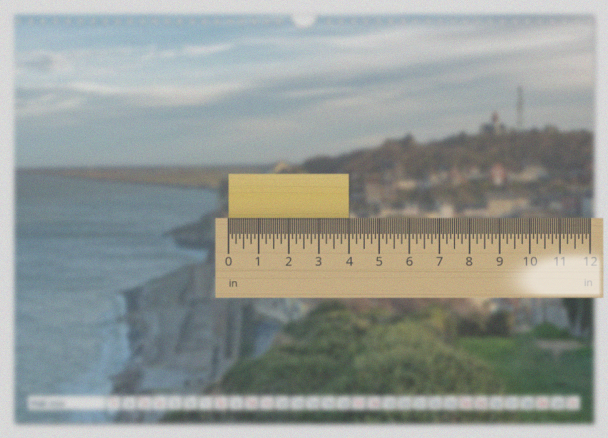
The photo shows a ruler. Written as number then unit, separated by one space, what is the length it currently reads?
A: 4 in
